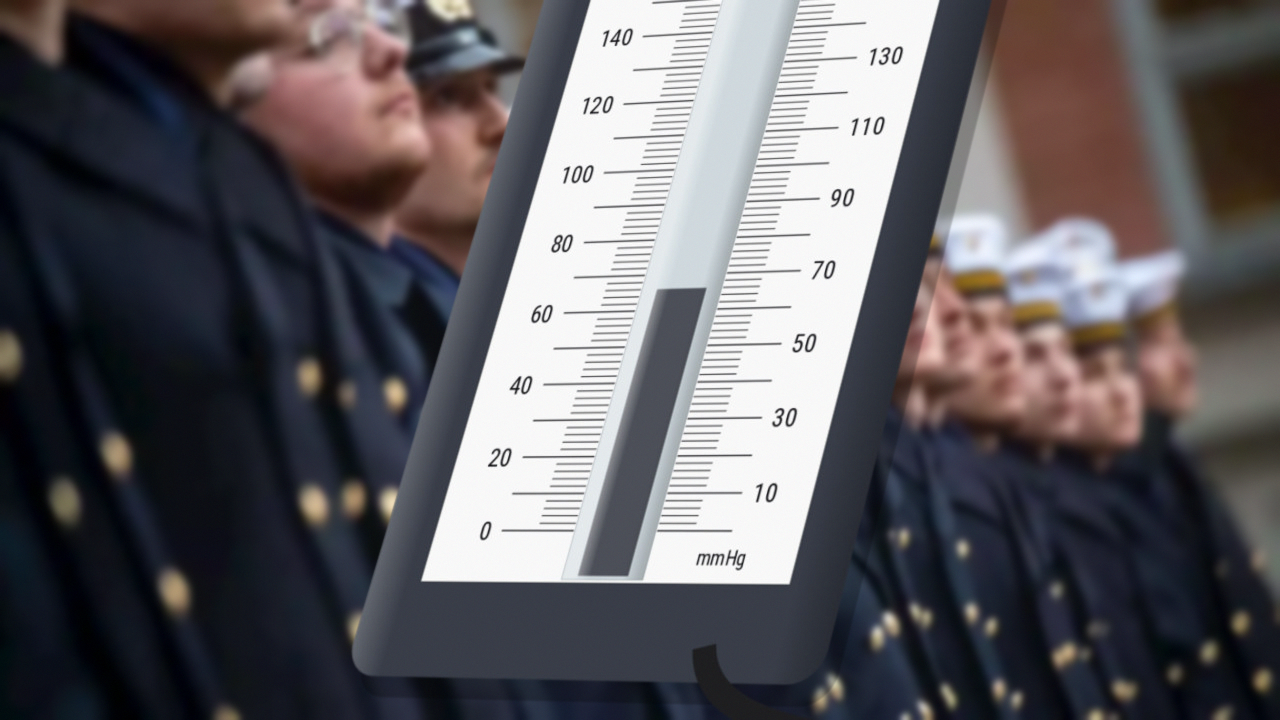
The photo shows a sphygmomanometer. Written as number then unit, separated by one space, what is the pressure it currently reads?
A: 66 mmHg
